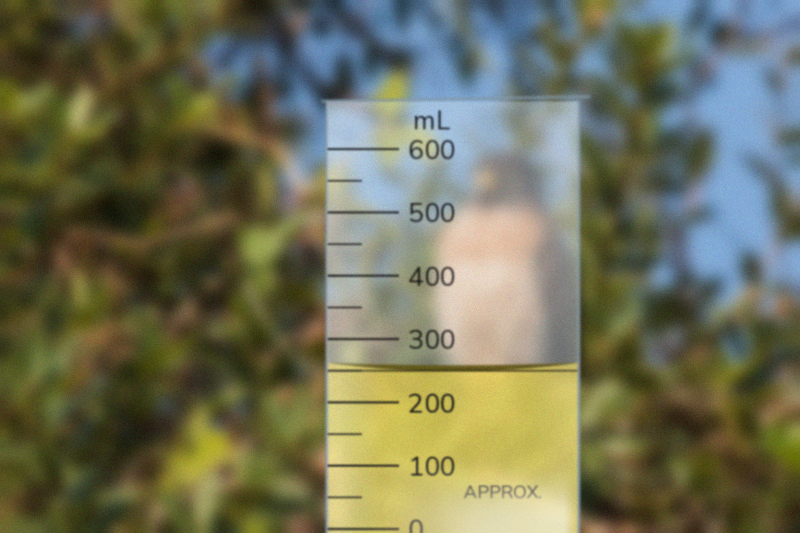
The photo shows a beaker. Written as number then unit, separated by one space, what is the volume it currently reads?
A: 250 mL
